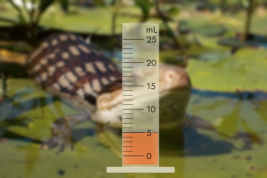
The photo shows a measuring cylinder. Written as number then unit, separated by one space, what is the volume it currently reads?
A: 5 mL
